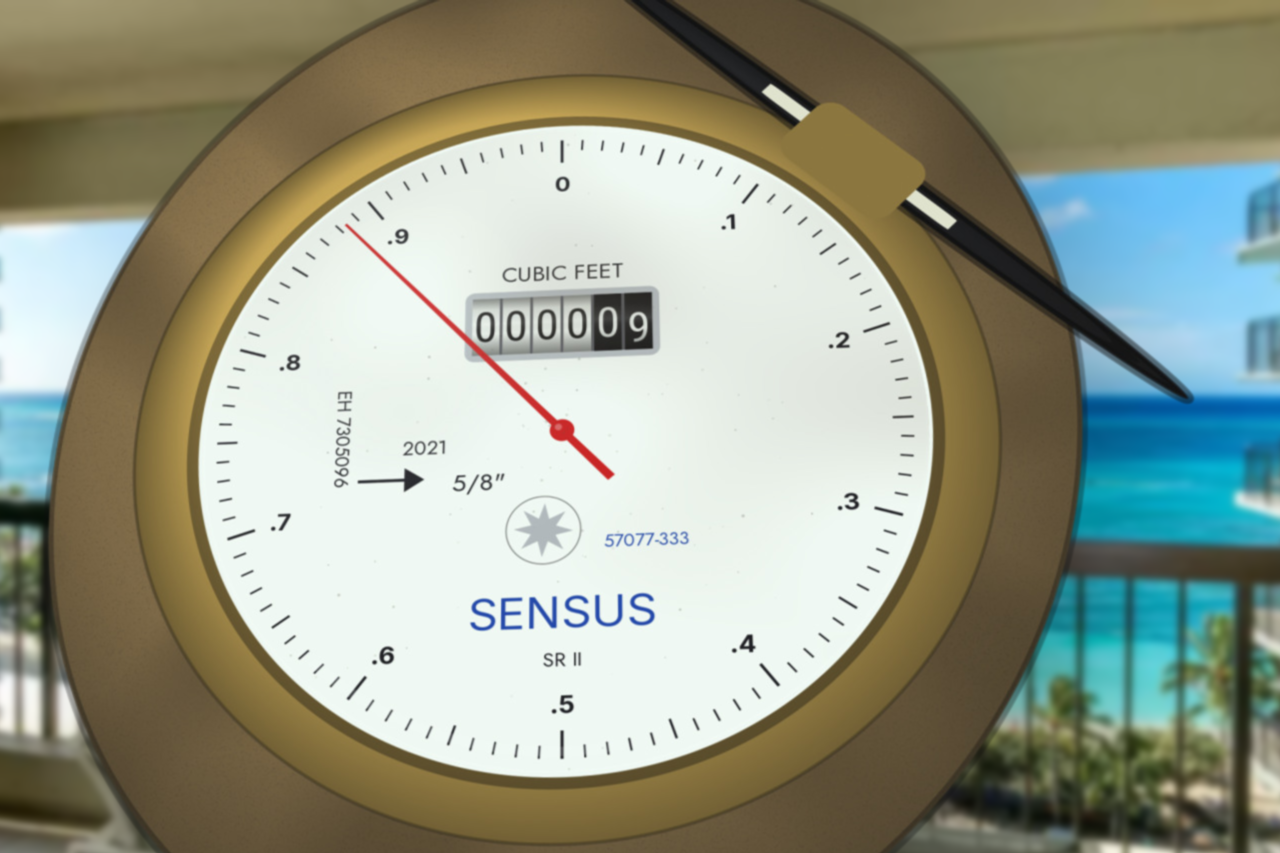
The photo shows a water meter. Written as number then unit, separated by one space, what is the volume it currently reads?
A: 8.88 ft³
